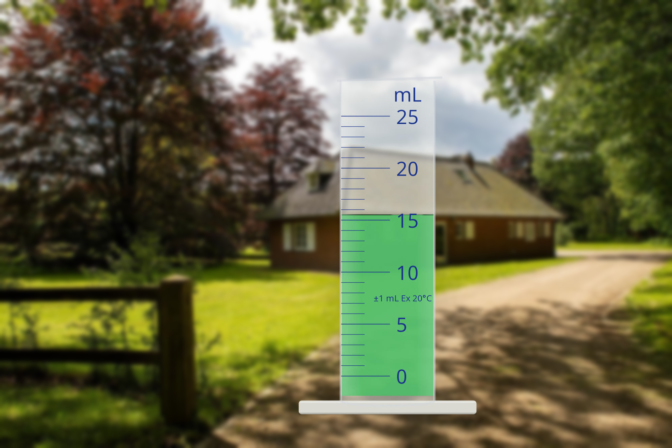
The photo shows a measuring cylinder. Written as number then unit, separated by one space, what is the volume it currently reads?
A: 15.5 mL
